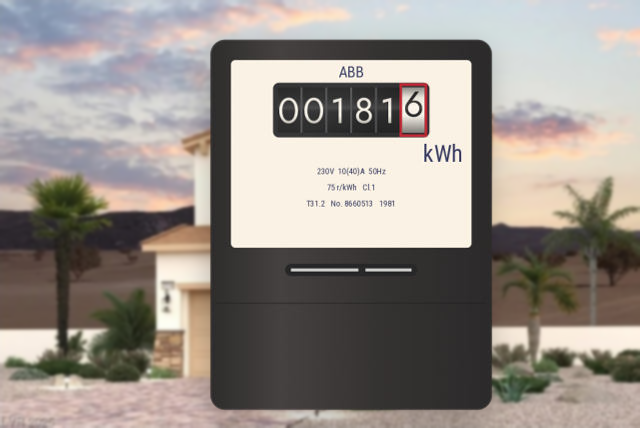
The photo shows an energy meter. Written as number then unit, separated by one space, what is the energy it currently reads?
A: 181.6 kWh
